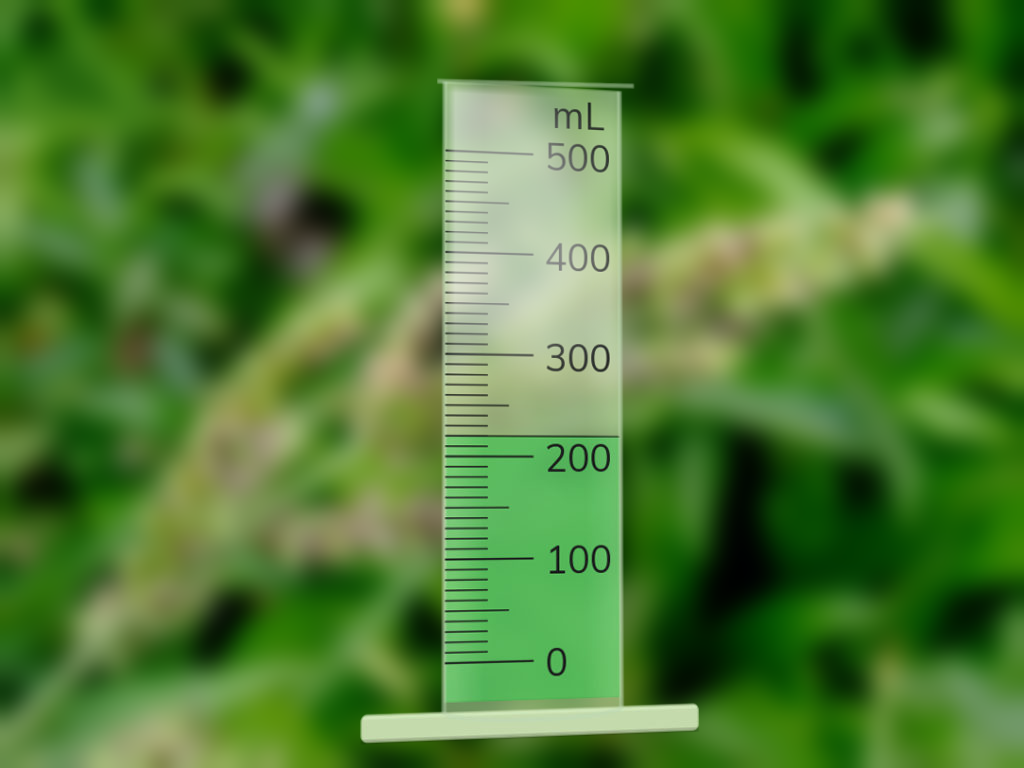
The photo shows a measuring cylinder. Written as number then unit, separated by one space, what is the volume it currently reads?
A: 220 mL
